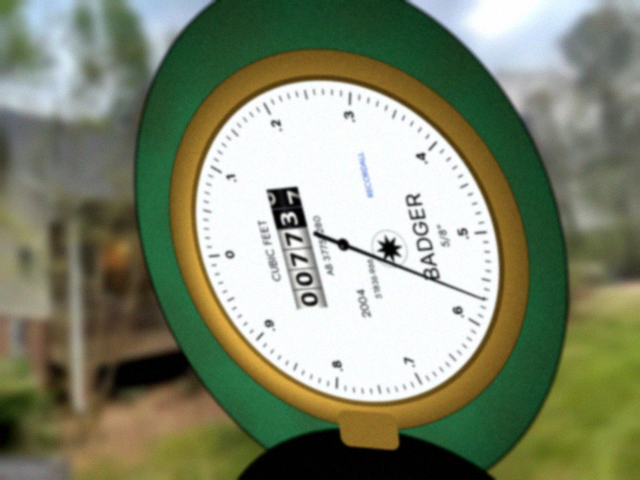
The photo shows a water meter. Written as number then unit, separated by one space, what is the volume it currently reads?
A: 7736.57 ft³
